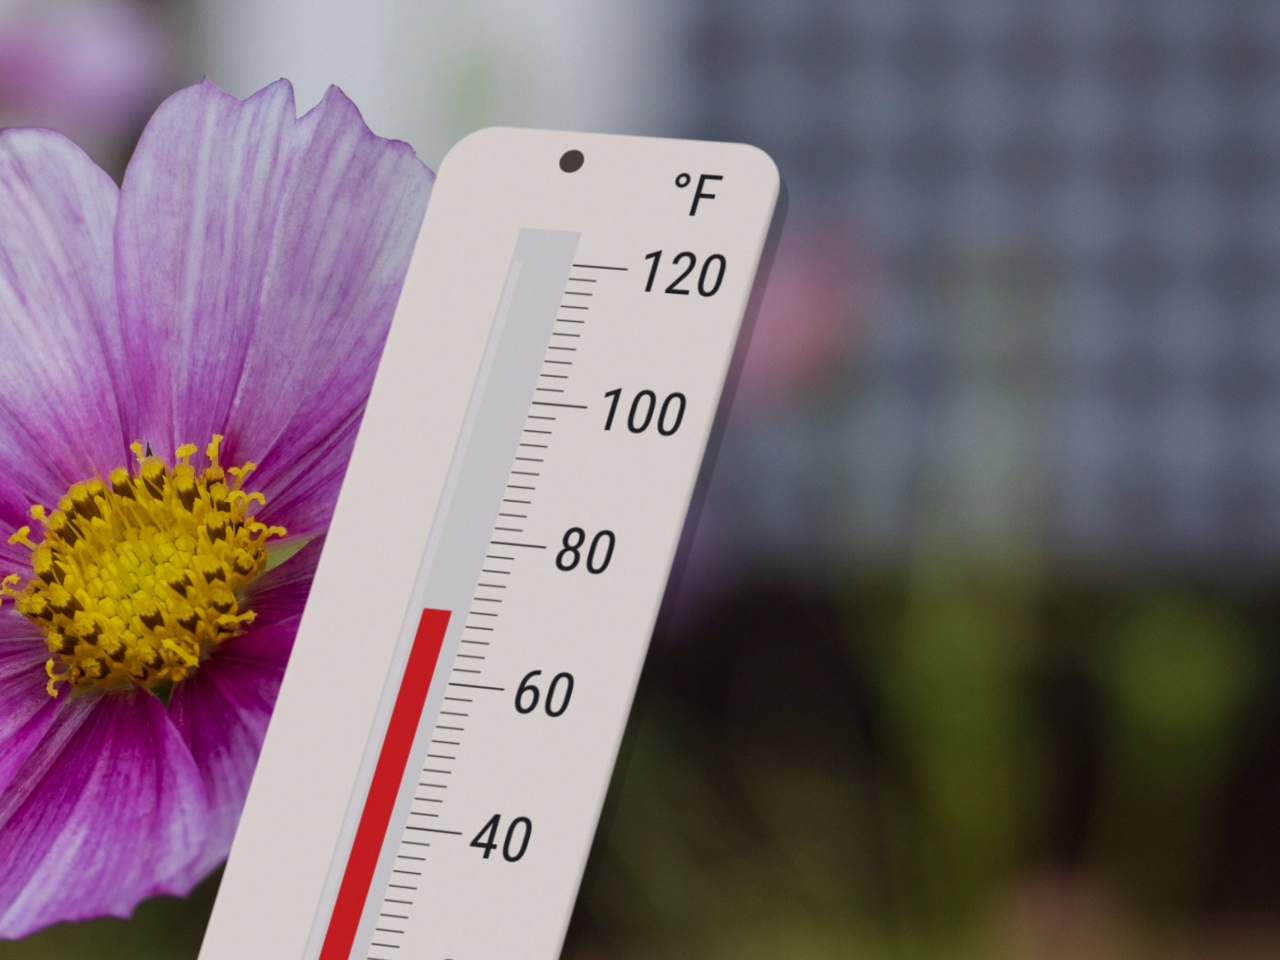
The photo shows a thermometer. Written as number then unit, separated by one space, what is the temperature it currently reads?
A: 70 °F
